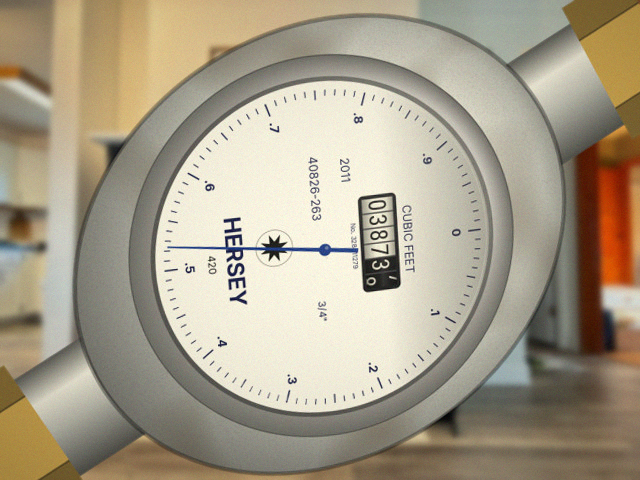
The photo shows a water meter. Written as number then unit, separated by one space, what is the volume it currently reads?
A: 38737.52 ft³
